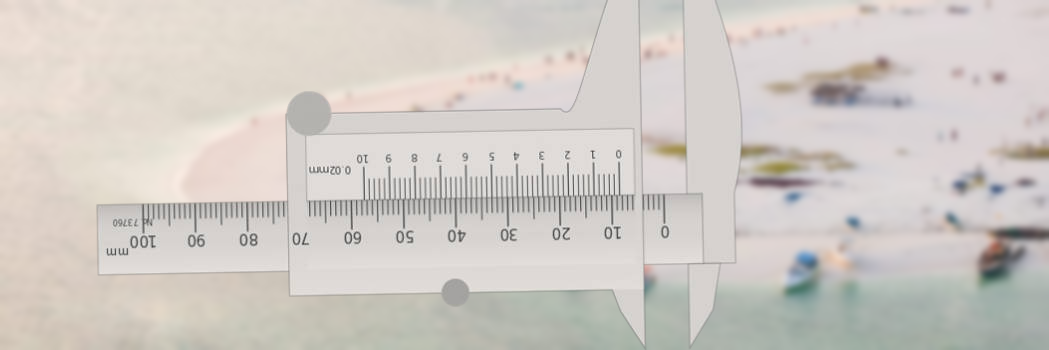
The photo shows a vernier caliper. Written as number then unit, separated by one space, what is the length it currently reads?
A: 8.5 mm
